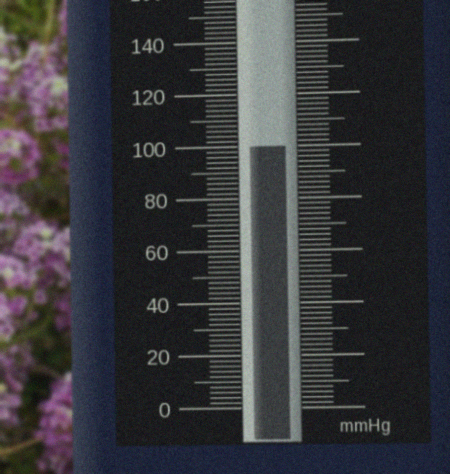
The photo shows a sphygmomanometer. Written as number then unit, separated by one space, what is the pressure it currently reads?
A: 100 mmHg
